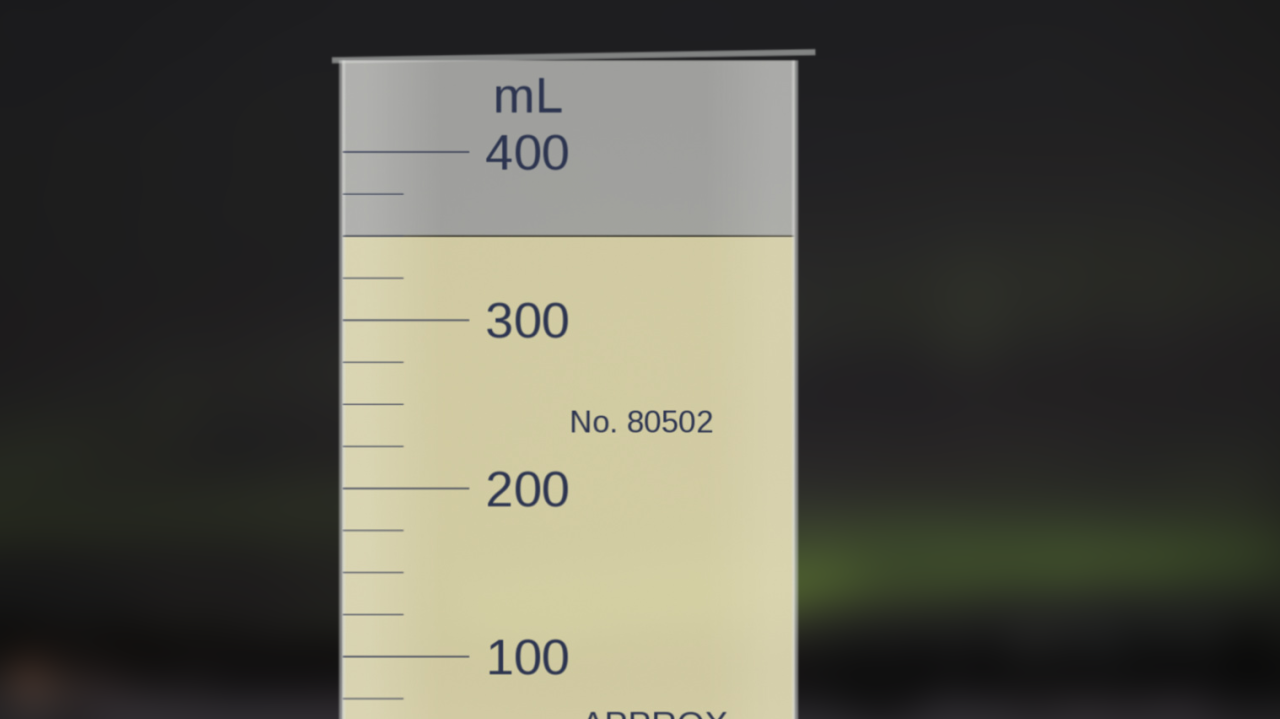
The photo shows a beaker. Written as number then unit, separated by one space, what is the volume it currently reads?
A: 350 mL
